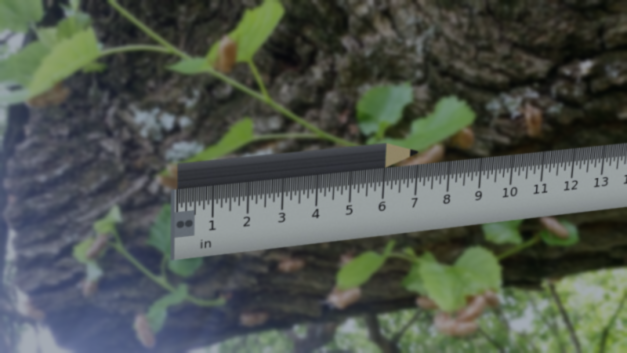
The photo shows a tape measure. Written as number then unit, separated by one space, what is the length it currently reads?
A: 7 in
